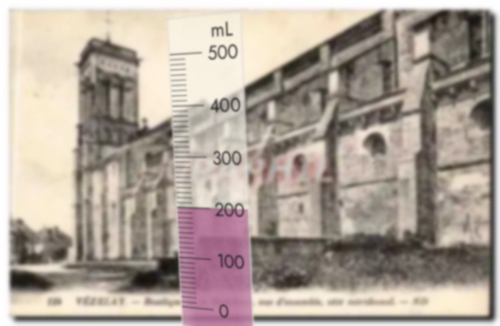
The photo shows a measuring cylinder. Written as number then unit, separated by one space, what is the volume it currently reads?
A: 200 mL
